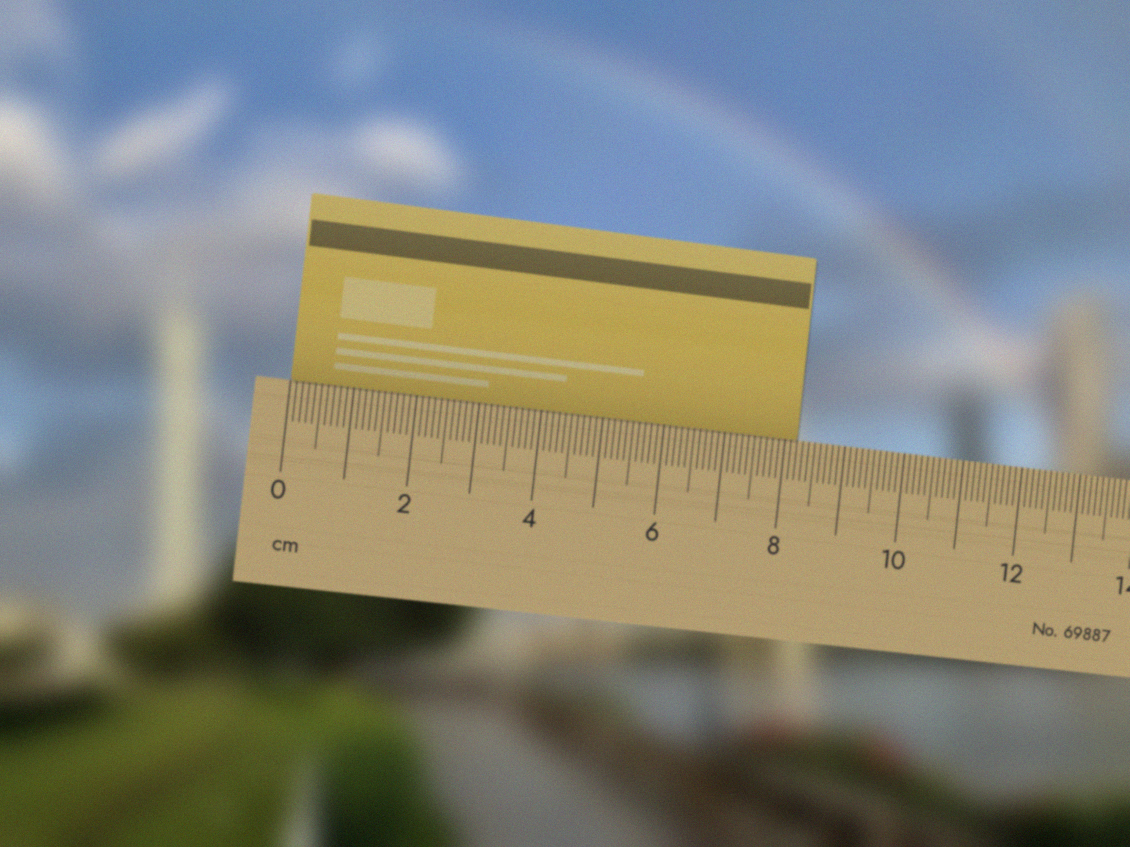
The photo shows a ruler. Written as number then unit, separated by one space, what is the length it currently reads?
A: 8.2 cm
